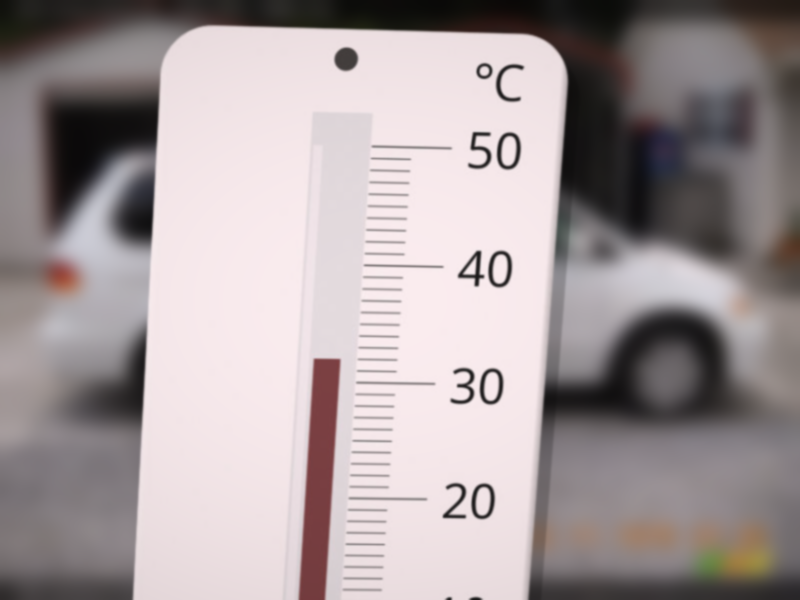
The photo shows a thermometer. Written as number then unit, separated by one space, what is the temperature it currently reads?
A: 32 °C
